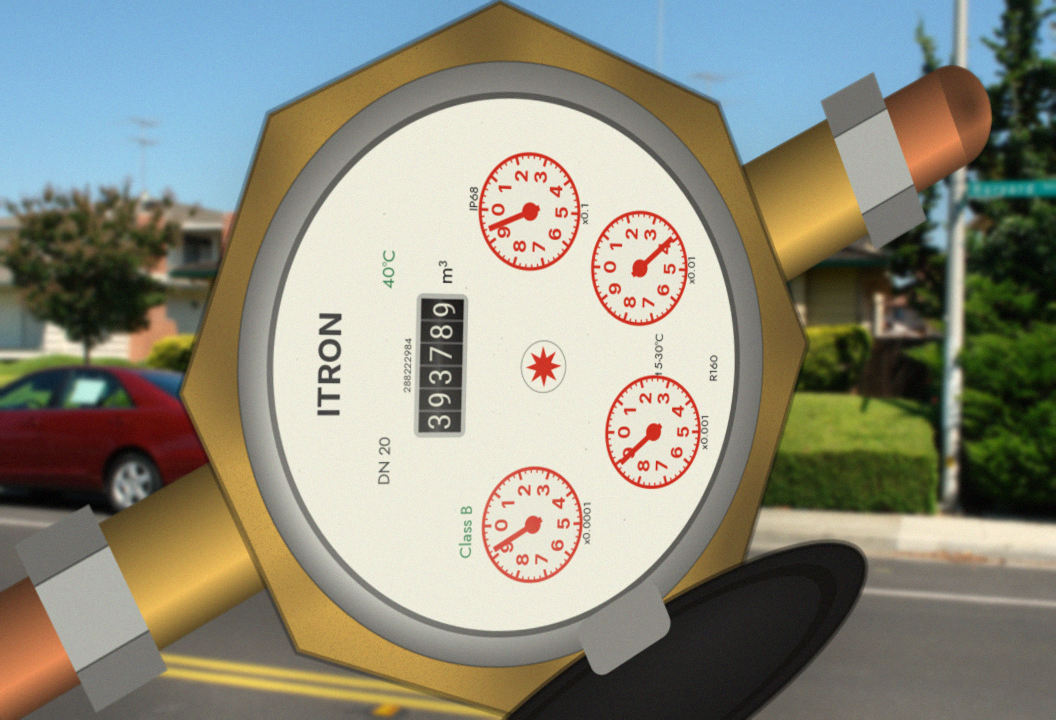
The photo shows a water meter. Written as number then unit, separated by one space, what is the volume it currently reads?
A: 393788.9389 m³
